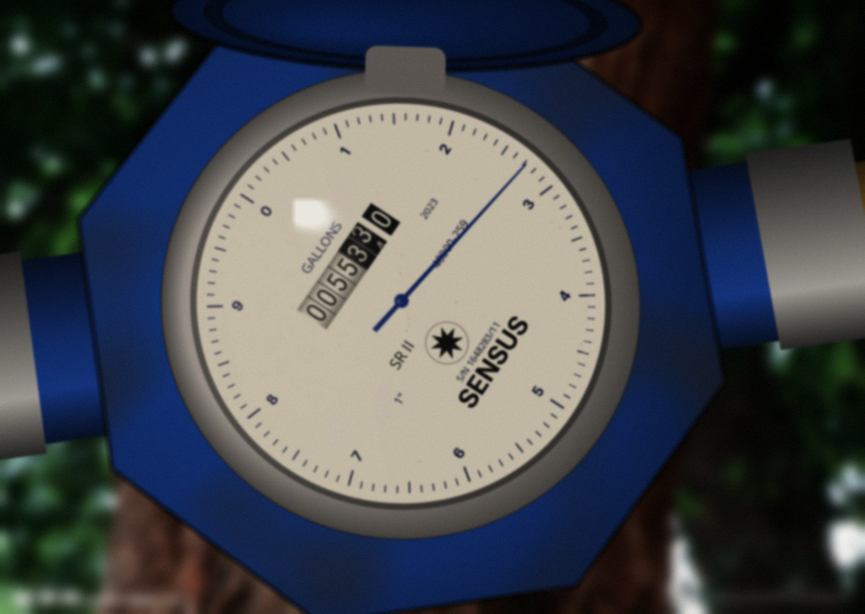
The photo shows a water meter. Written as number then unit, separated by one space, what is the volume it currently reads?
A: 55332.7 gal
